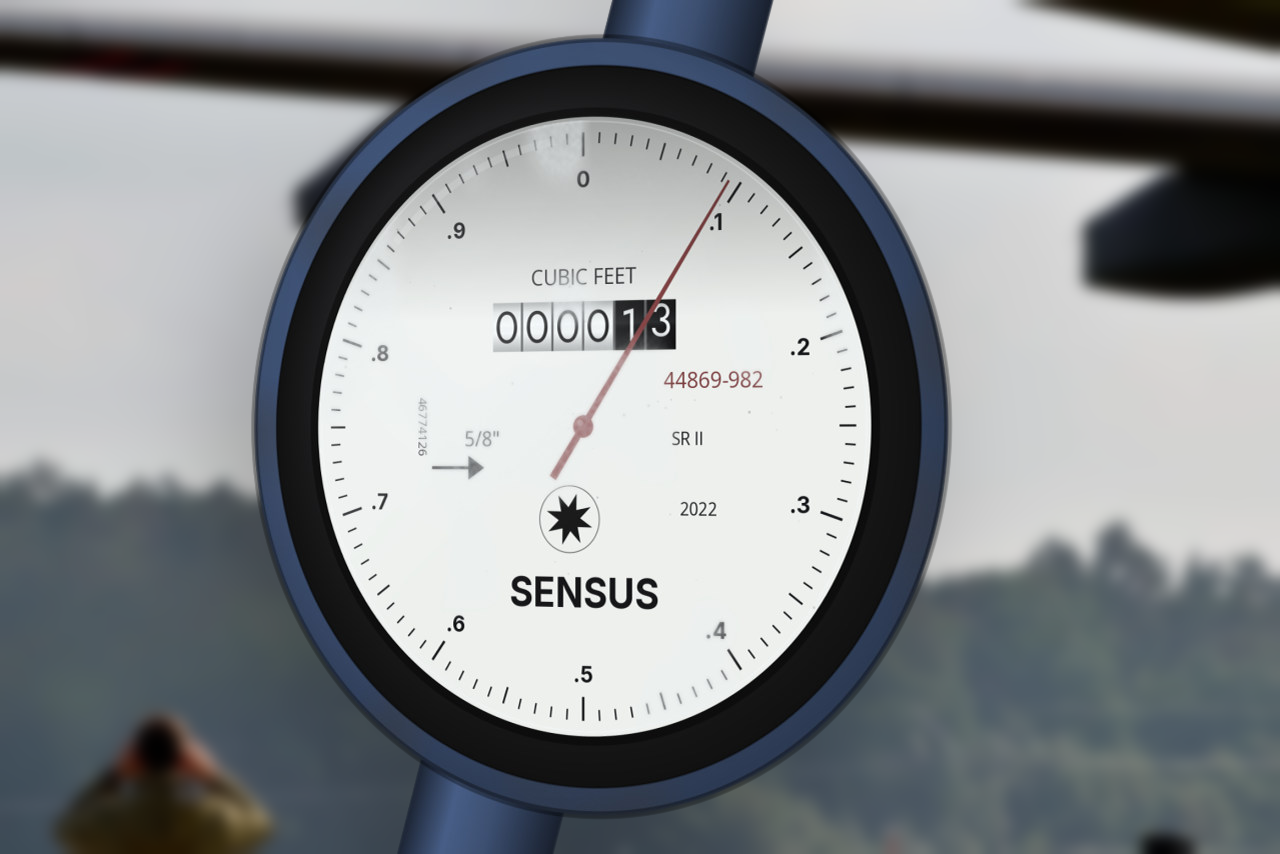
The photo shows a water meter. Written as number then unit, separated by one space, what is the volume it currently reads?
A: 13.09 ft³
